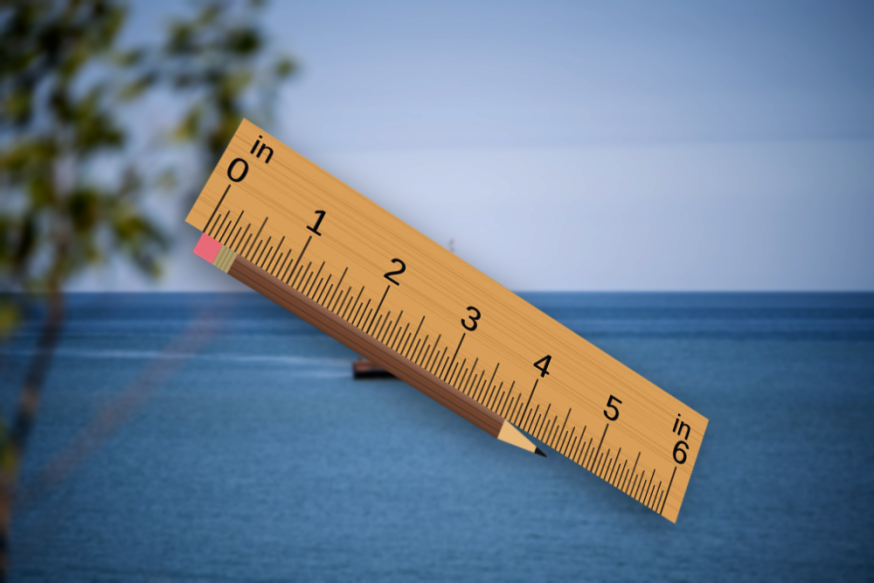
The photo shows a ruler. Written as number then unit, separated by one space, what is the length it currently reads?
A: 4.4375 in
